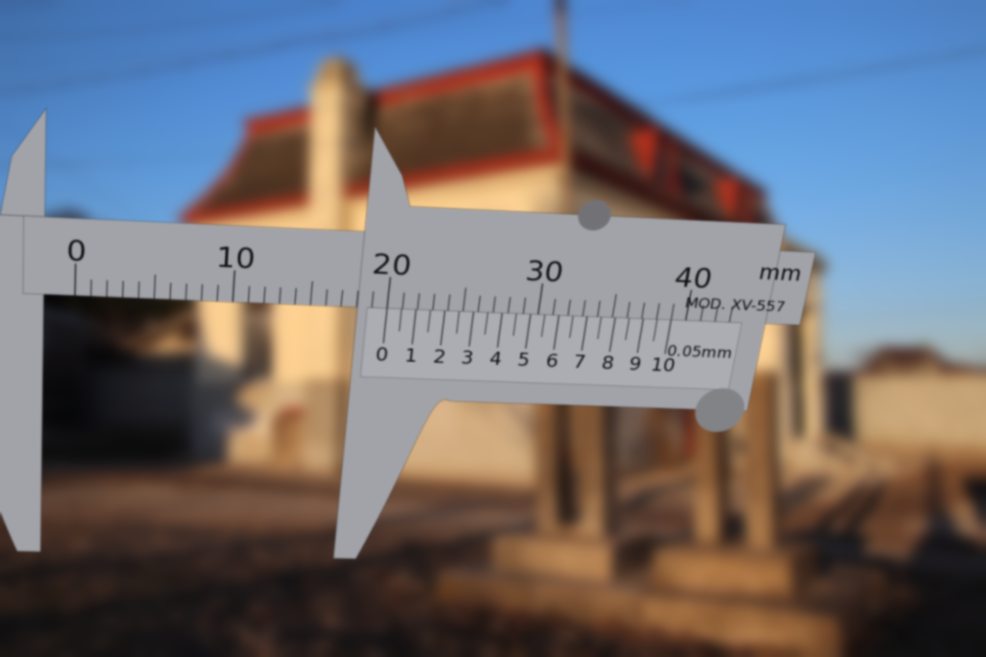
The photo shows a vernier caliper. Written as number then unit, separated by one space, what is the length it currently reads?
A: 20.0 mm
